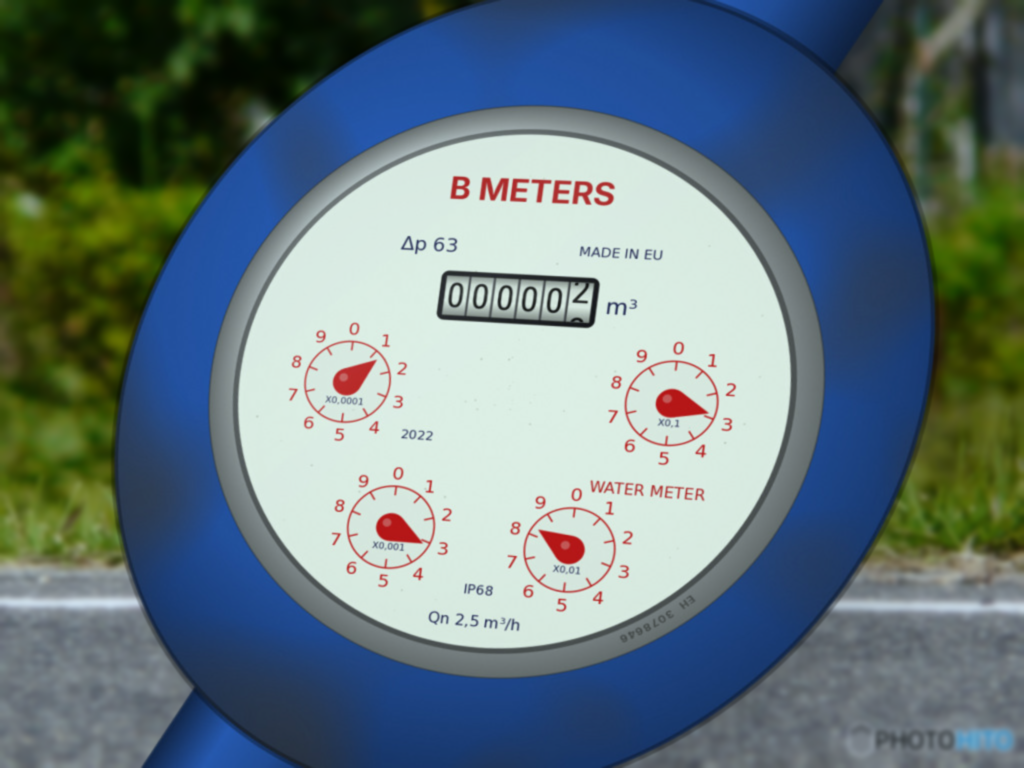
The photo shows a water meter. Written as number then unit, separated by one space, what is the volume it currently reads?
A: 2.2831 m³
